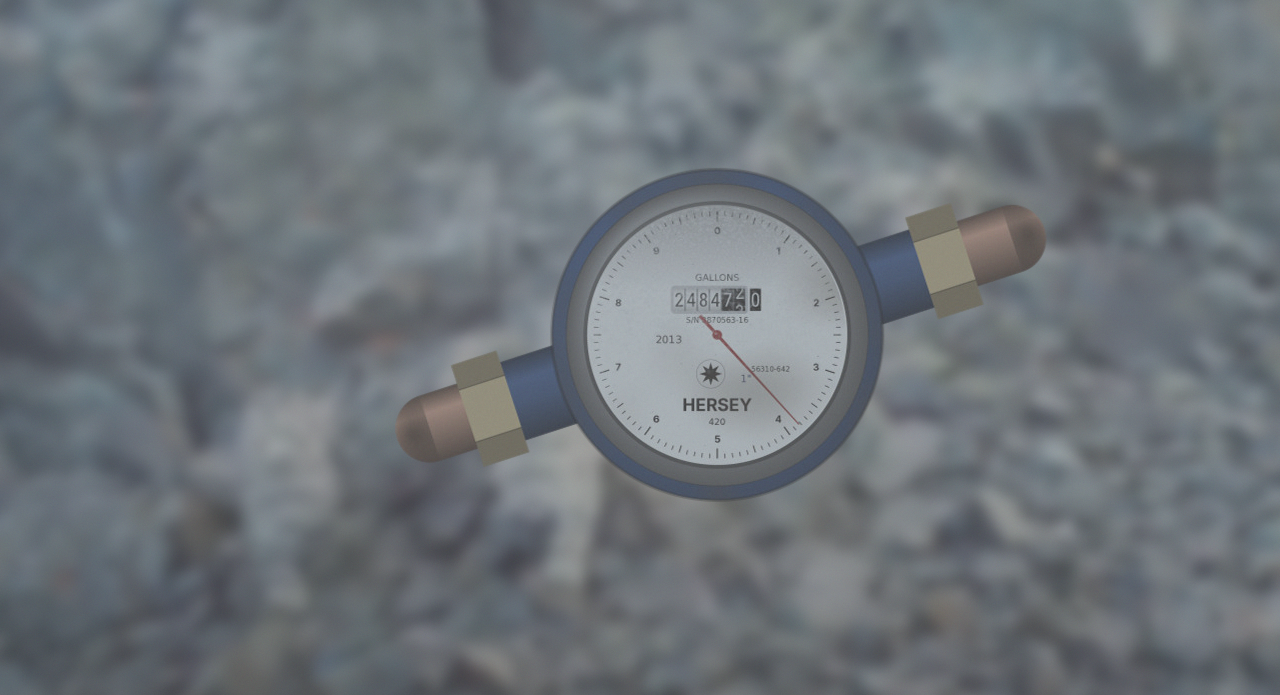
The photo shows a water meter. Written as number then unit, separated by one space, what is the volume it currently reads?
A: 2484723.8 gal
